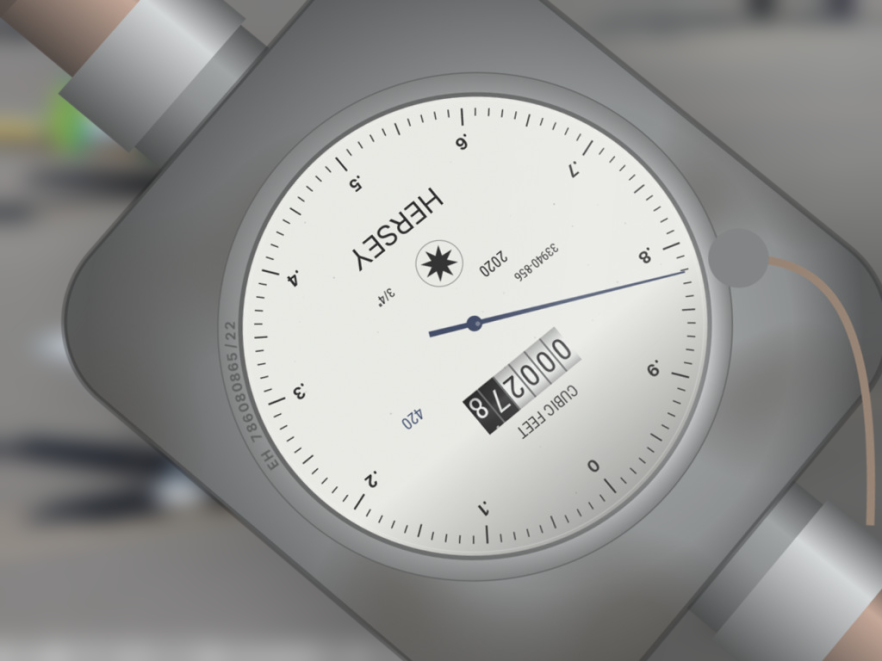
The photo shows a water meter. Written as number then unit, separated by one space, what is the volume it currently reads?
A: 277.82 ft³
